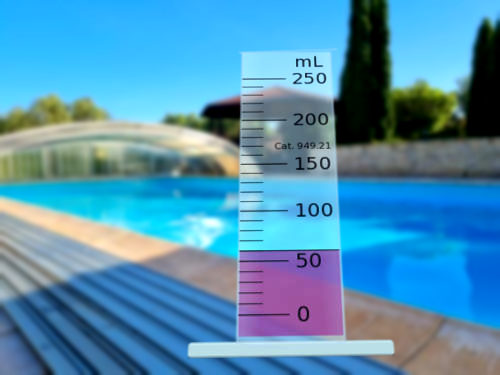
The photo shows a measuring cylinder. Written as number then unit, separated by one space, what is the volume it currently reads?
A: 60 mL
